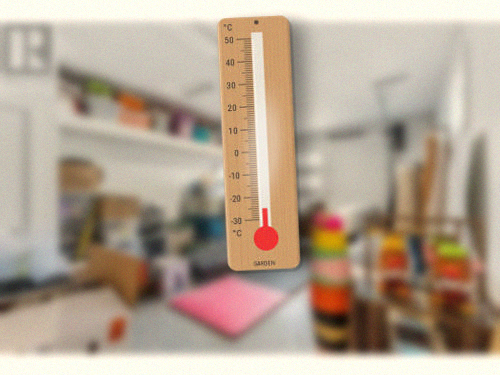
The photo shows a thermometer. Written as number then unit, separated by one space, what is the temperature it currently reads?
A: -25 °C
